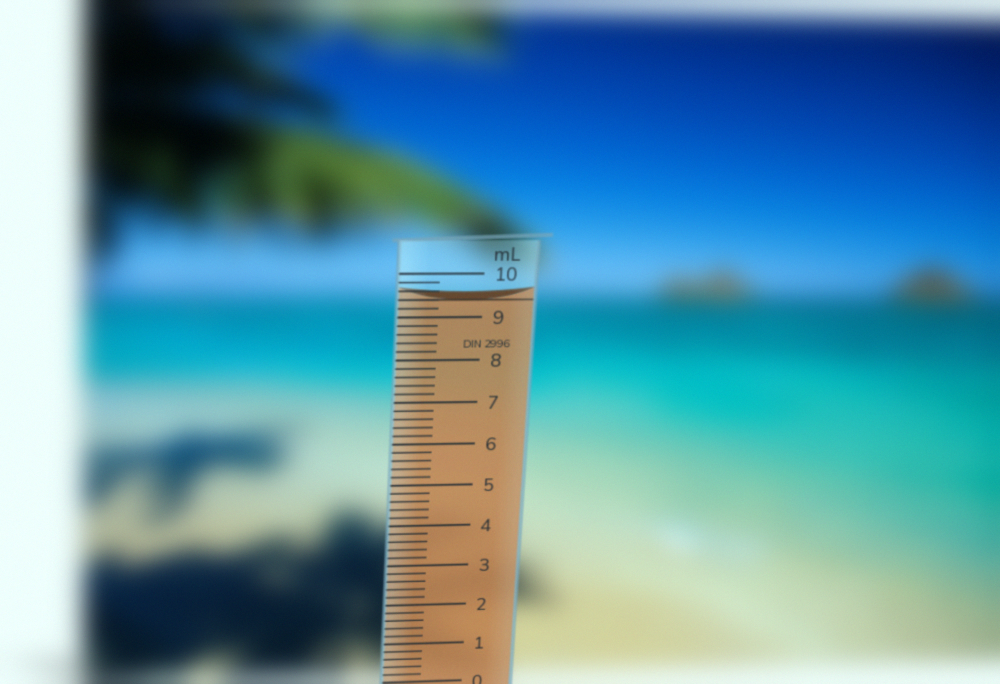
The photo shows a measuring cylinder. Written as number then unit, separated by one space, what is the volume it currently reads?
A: 9.4 mL
